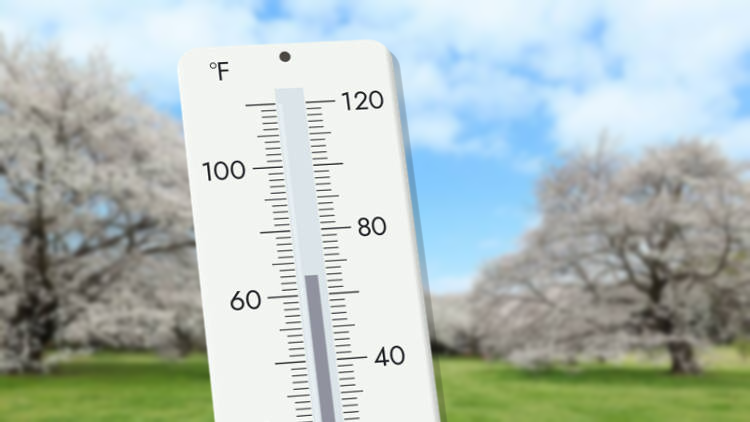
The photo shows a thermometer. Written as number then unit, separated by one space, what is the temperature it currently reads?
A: 66 °F
